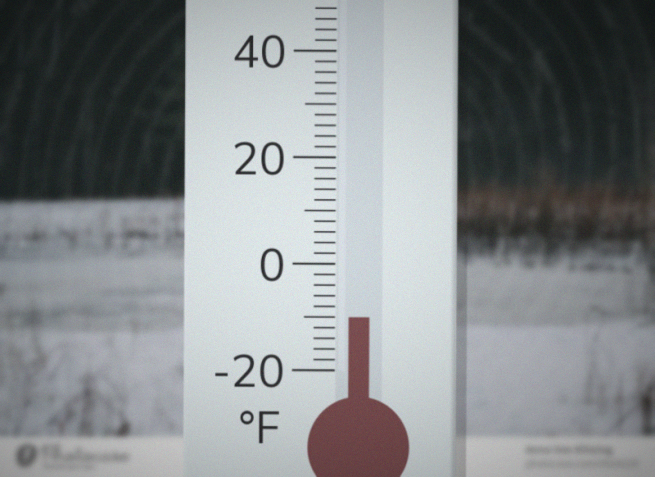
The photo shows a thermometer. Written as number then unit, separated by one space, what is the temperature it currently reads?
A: -10 °F
